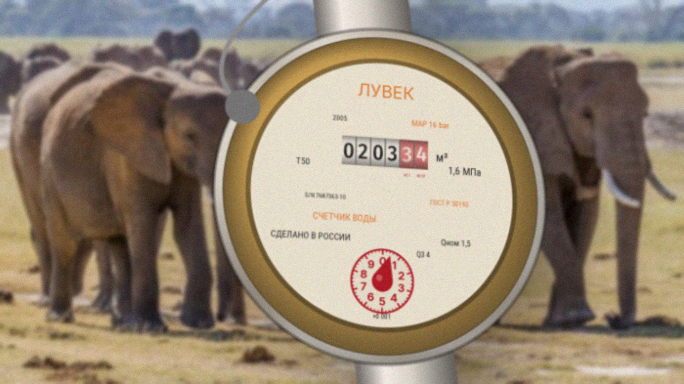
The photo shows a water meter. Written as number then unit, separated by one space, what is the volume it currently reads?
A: 203.340 m³
